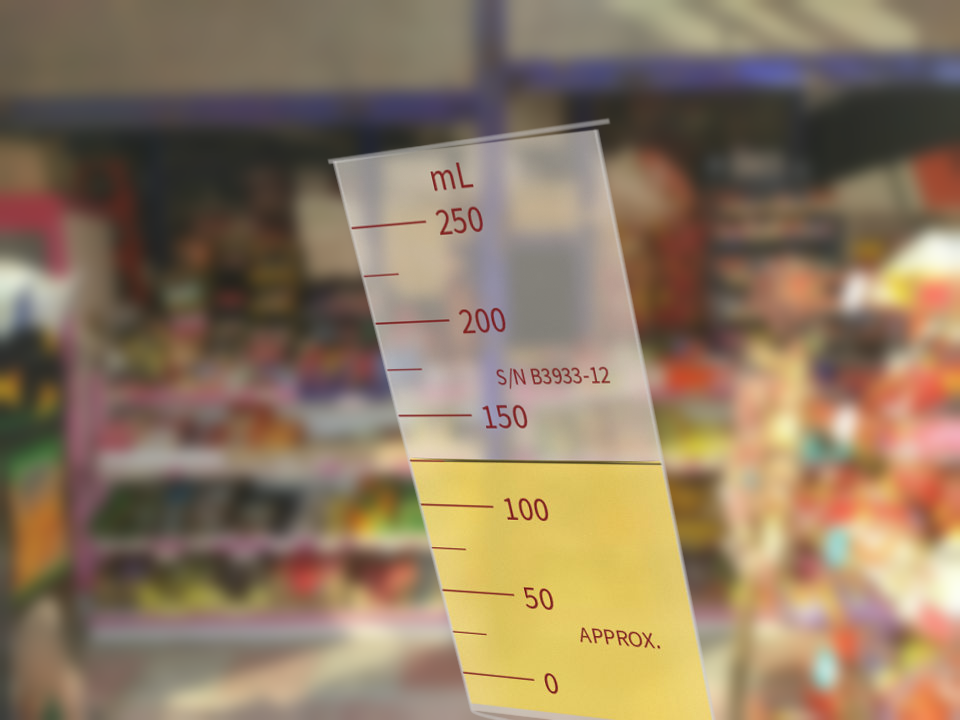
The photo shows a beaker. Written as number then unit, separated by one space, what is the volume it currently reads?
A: 125 mL
